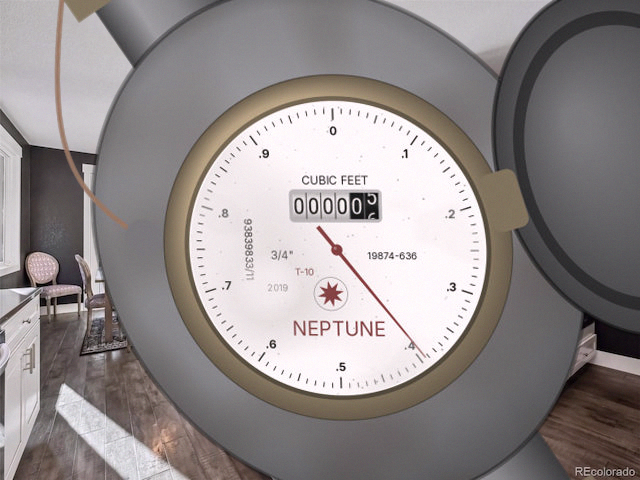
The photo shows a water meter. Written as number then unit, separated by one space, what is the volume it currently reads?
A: 5.39 ft³
